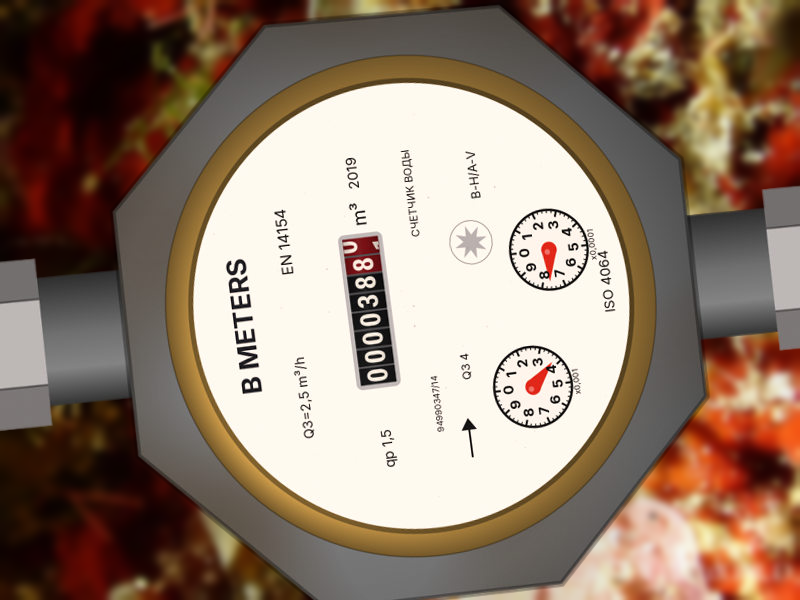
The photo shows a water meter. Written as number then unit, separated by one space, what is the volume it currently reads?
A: 38.8037 m³
